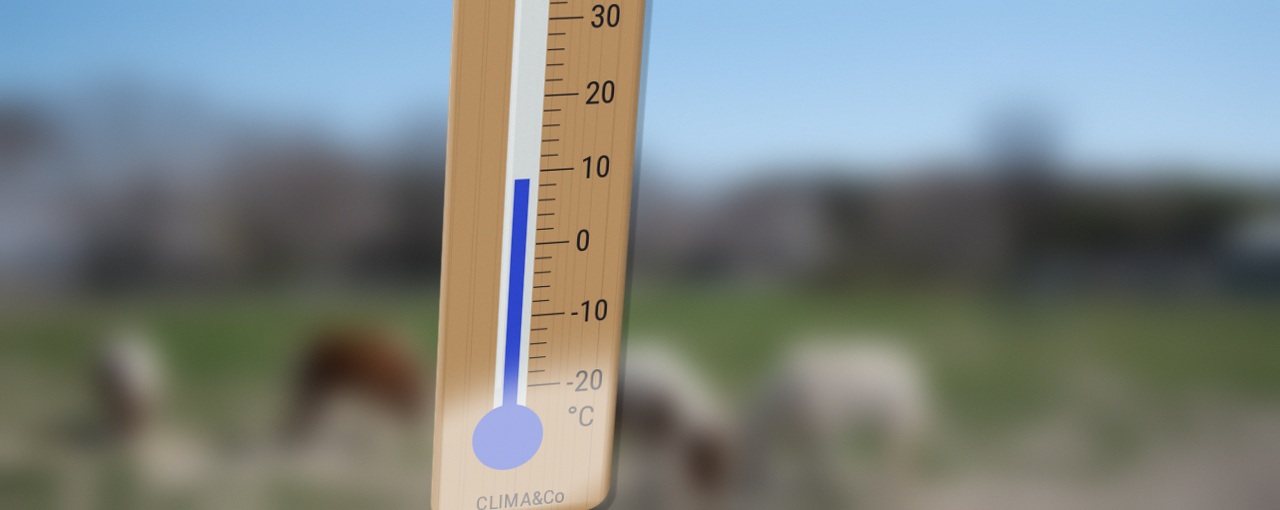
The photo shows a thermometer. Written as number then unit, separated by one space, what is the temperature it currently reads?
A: 9 °C
